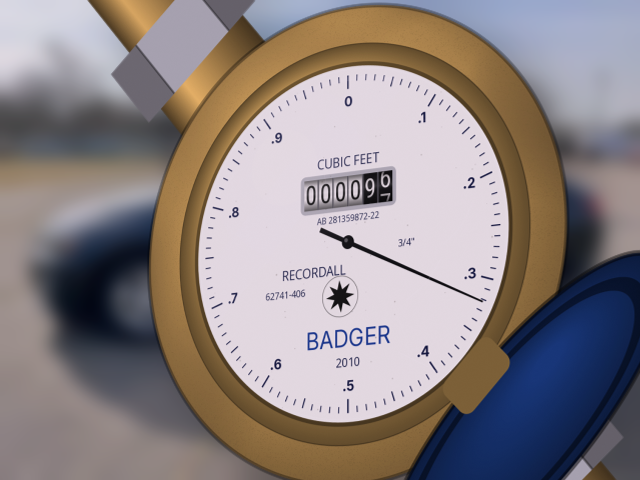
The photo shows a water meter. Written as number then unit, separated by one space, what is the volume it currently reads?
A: 96.32 ft³
